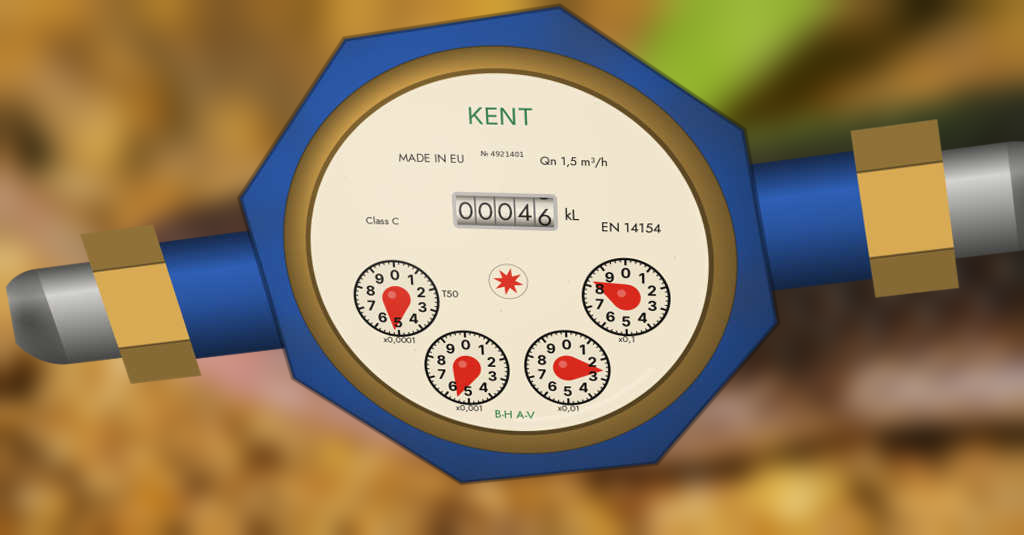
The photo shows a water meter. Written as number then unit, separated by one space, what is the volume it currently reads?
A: 45.8255 kL
